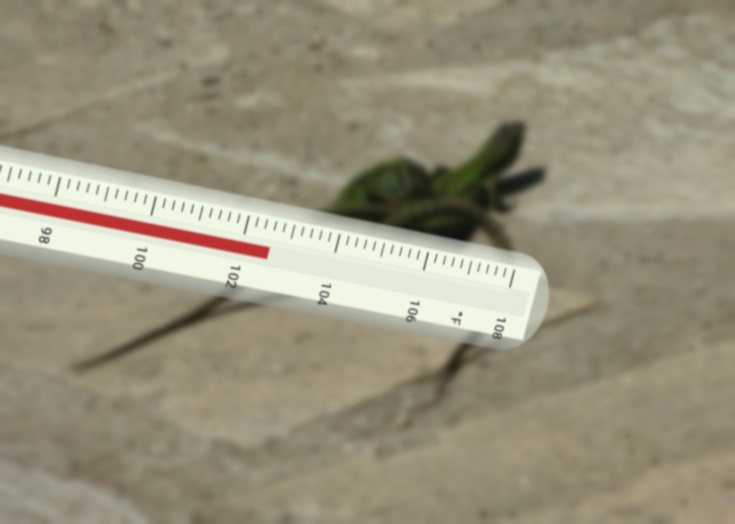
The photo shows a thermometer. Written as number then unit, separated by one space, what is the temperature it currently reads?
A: 102.6 °F
